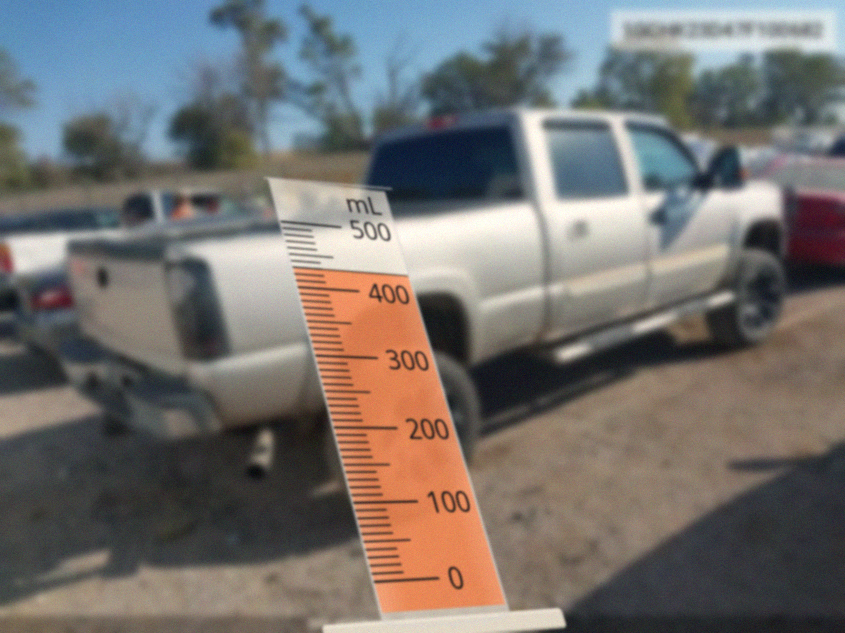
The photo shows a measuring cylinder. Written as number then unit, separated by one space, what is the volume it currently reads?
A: 430 mL
